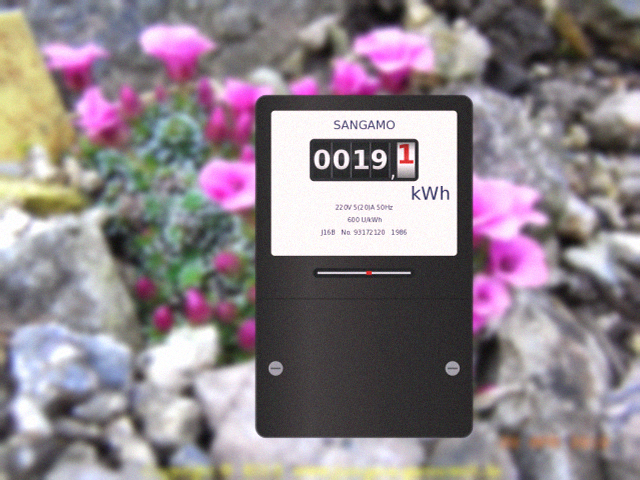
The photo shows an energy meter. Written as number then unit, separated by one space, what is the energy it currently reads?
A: 19.1 kWh
